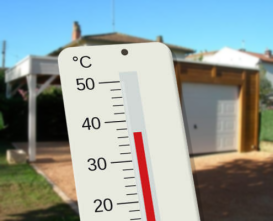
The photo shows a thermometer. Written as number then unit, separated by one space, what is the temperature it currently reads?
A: 37 °C
